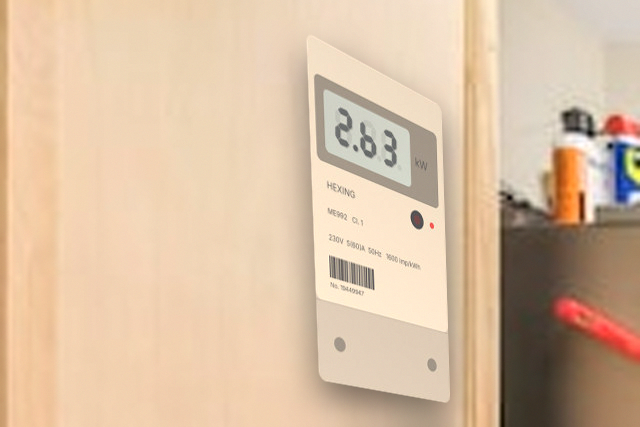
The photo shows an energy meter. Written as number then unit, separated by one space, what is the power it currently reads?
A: 2.63 kW
